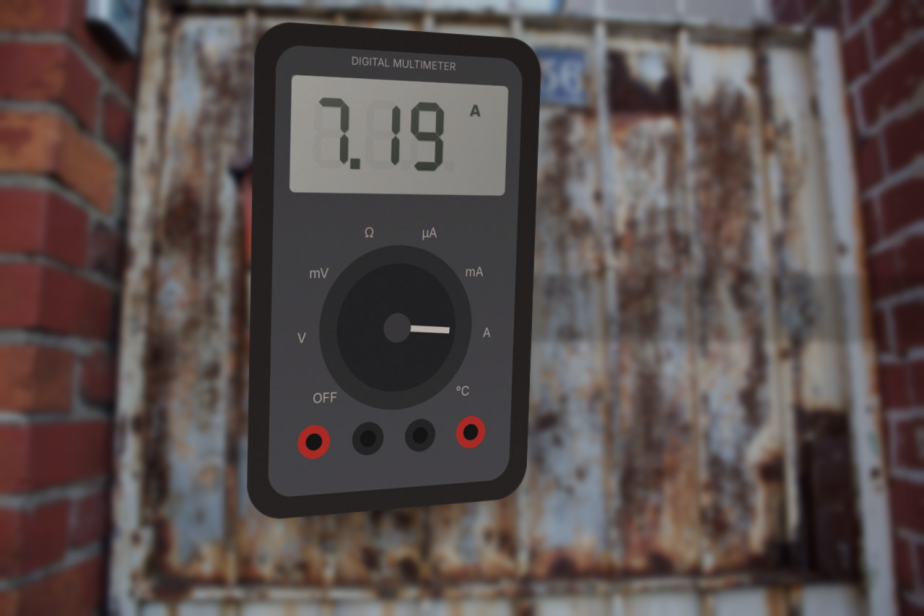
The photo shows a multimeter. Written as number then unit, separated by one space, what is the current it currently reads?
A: 7.19 A
